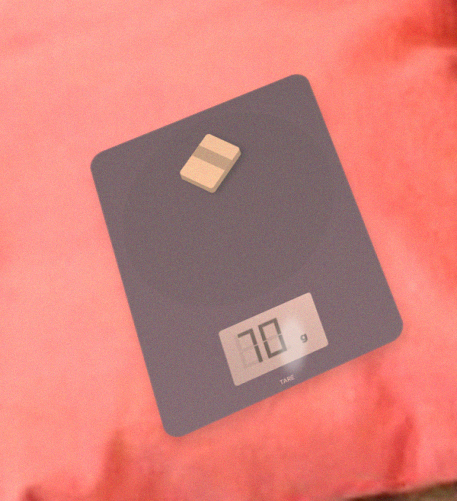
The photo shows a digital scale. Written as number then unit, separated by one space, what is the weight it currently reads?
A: 70 g
